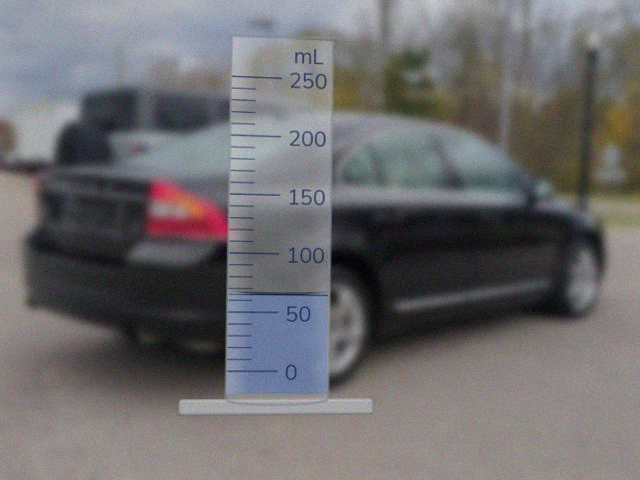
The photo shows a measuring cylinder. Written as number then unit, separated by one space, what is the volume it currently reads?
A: 65 mL
